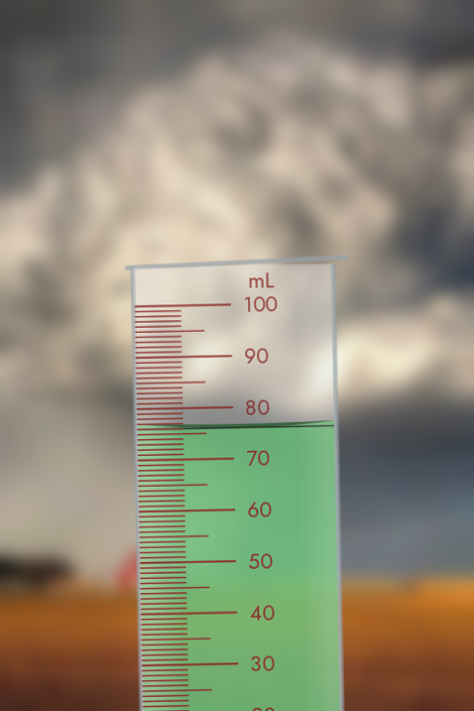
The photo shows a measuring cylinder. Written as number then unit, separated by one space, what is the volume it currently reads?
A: 76 mL
